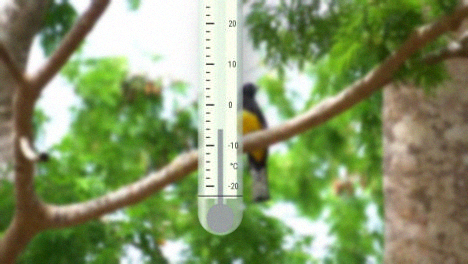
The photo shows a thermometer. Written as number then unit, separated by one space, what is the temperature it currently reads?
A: -6 °C
